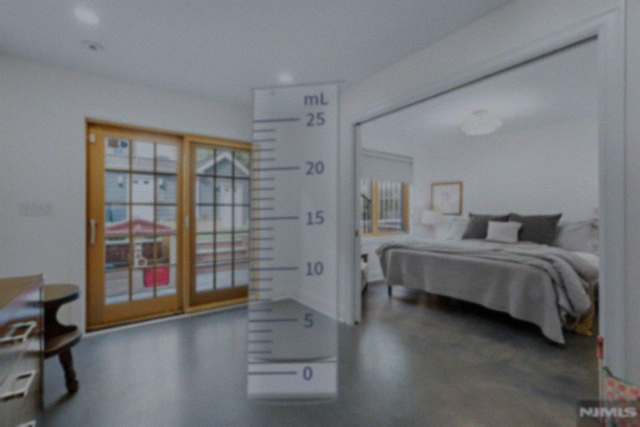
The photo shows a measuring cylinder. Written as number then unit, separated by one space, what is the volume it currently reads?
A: 1 mL
